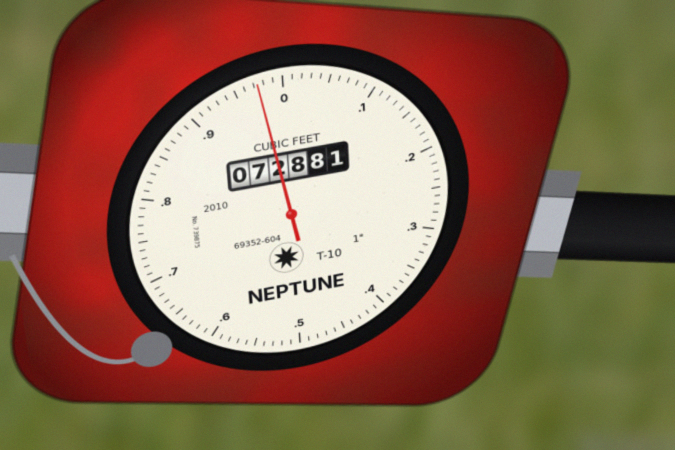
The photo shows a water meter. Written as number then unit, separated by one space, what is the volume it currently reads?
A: 72880.97 ft³
